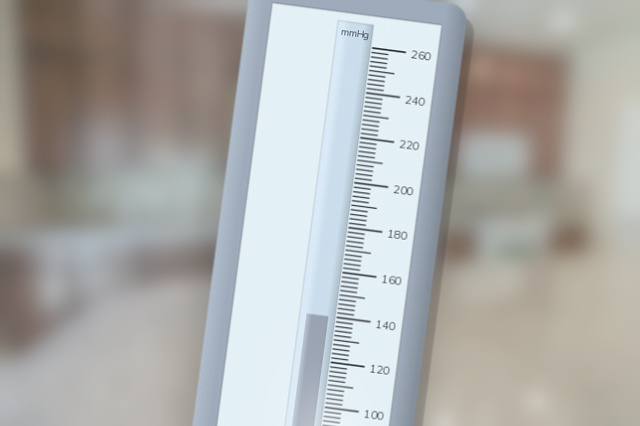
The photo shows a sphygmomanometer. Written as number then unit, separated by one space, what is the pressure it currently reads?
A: 140 mmHg
